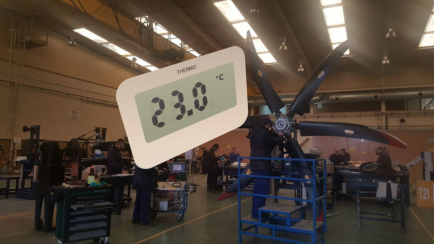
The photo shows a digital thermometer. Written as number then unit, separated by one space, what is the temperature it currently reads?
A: 23.0 °C
